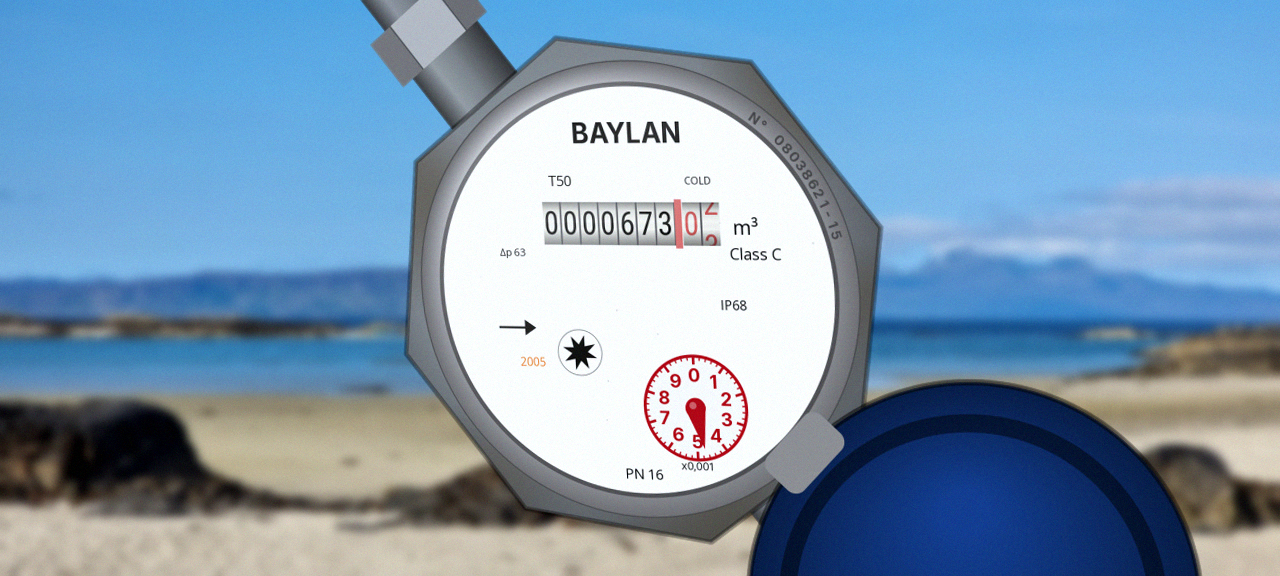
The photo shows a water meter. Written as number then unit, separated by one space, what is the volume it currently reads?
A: 673.024 m³
